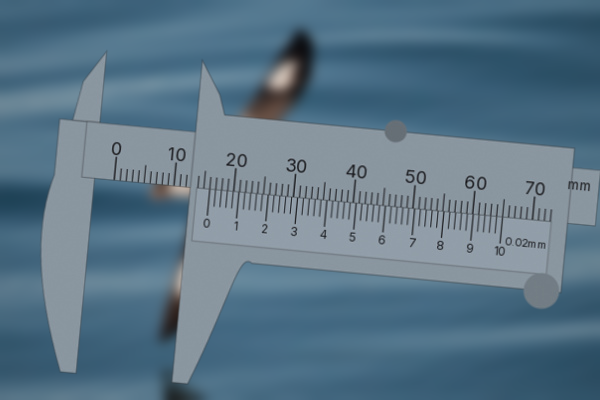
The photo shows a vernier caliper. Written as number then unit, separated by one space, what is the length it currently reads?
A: 16.0 mm
